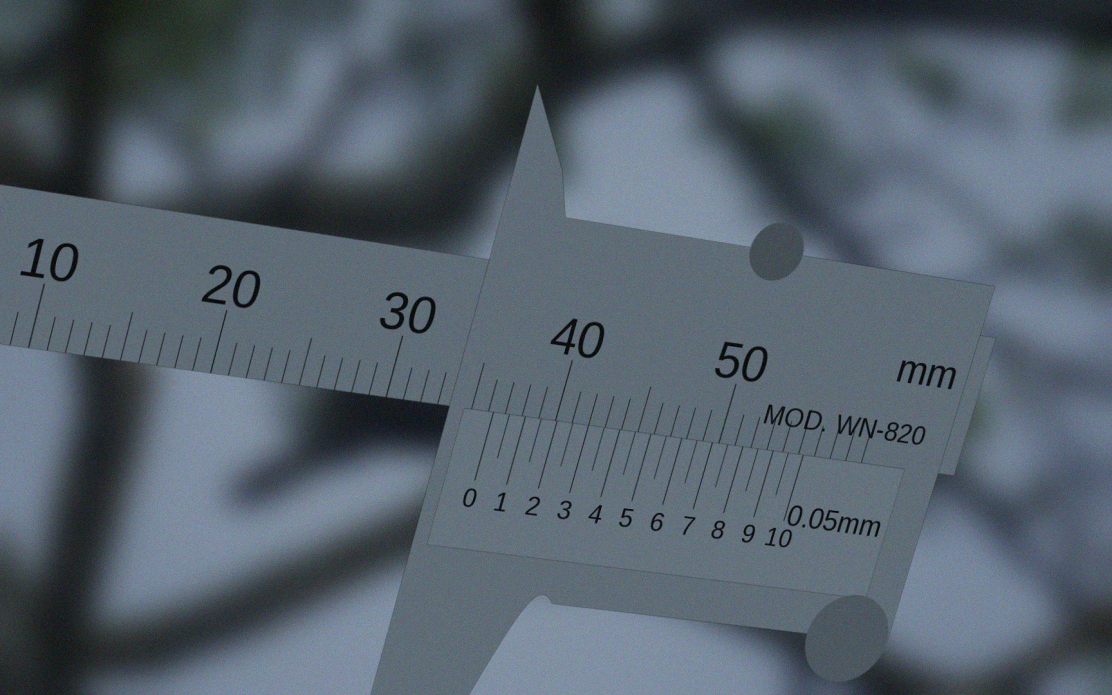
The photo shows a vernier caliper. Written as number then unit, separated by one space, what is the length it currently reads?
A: 36.3 mm
